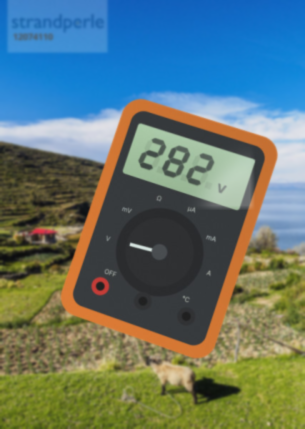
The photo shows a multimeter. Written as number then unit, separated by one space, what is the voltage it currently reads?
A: 282 V
